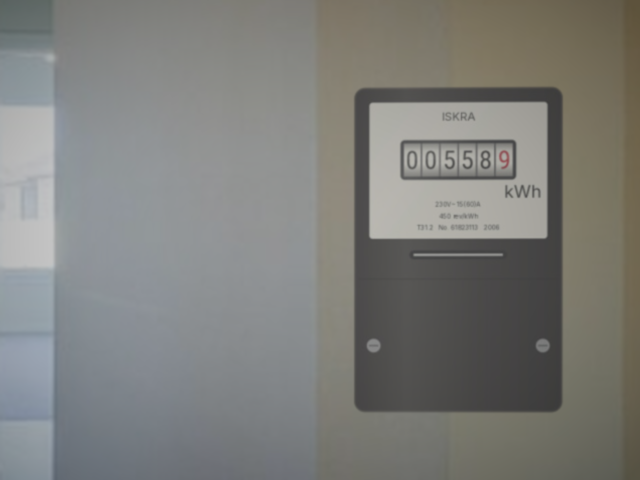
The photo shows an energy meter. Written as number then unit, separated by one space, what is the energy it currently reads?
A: 558.9 kWh
